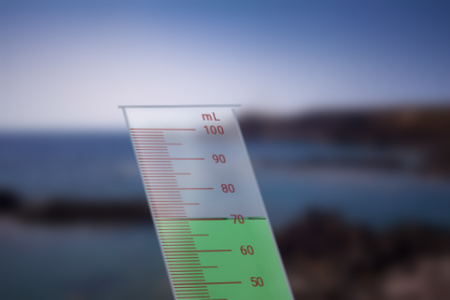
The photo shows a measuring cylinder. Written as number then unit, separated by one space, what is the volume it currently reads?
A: 70 mL
